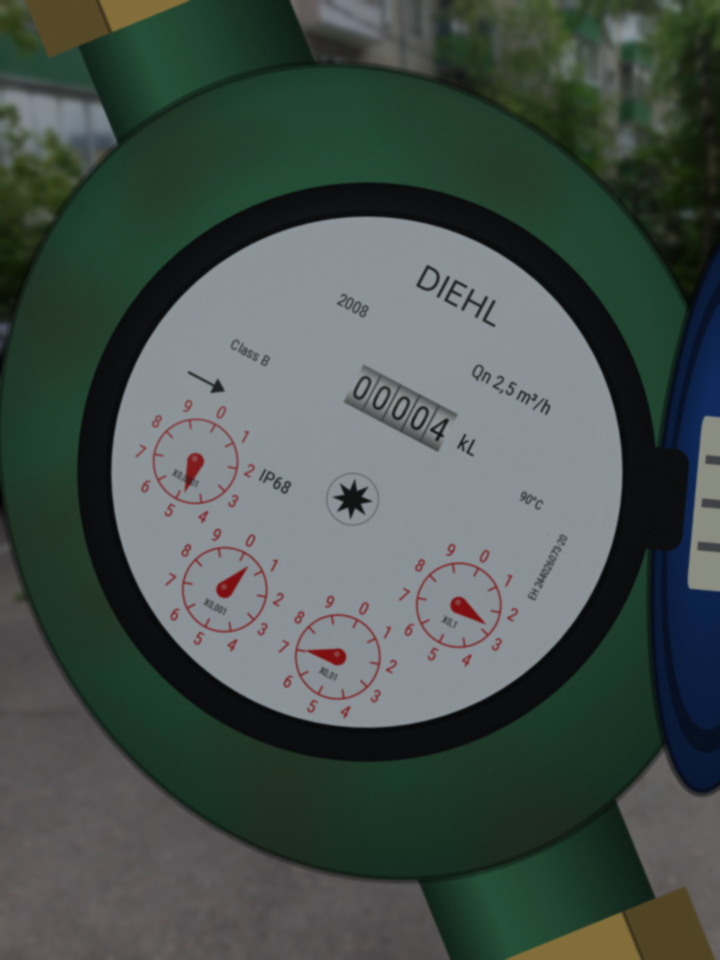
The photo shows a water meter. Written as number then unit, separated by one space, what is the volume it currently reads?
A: 4.2704 kL
